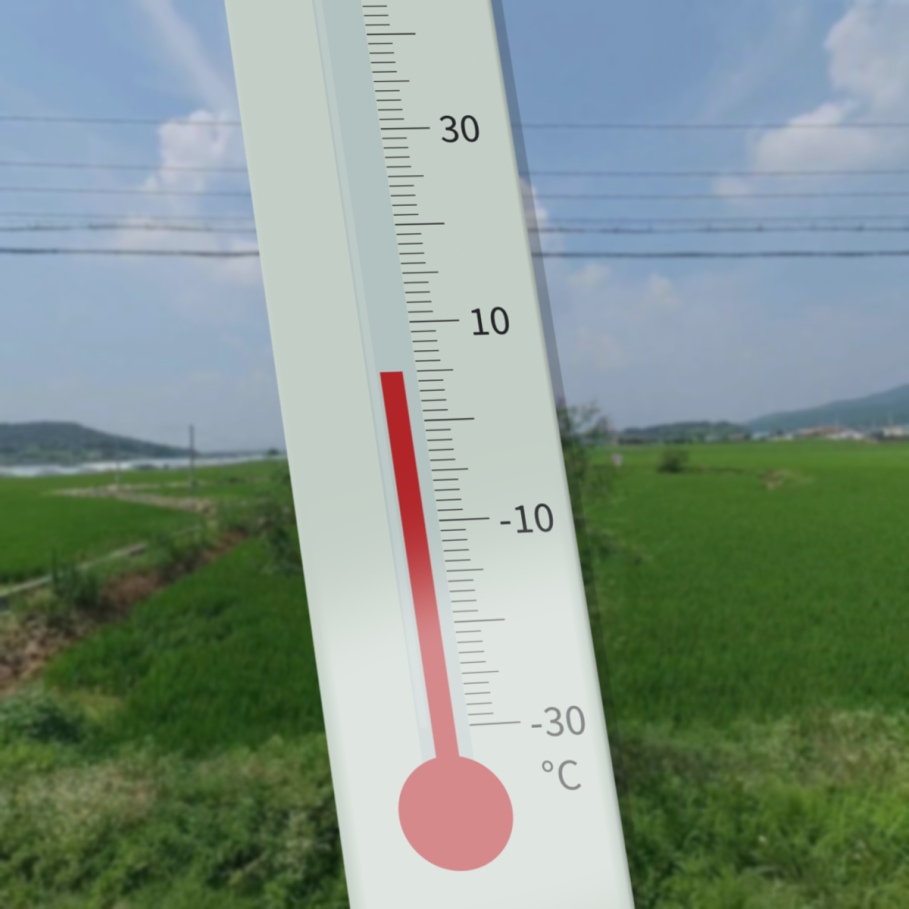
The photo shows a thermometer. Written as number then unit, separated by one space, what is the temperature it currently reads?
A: 5 °C
